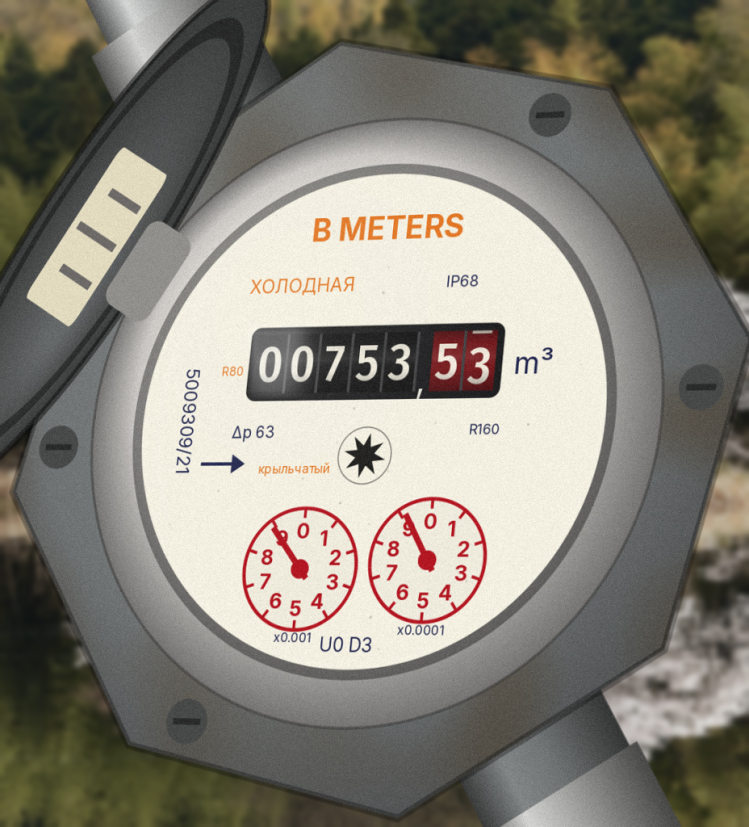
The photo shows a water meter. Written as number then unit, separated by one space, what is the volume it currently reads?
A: 753.5289 m³
